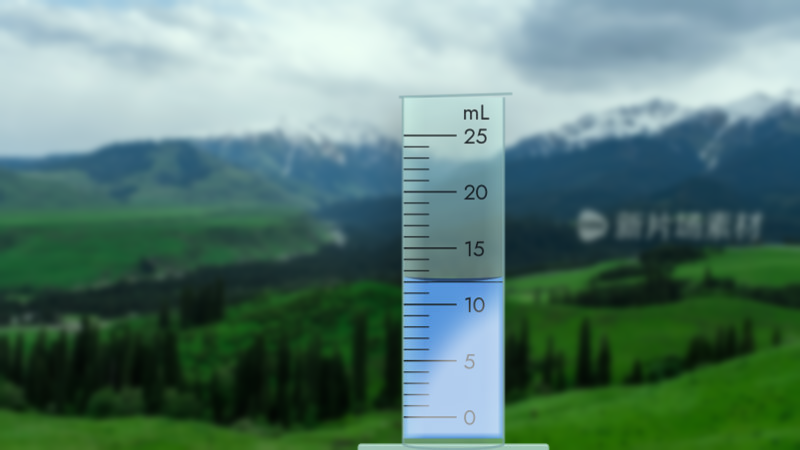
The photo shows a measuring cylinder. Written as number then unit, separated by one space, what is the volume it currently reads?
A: 12 mL
